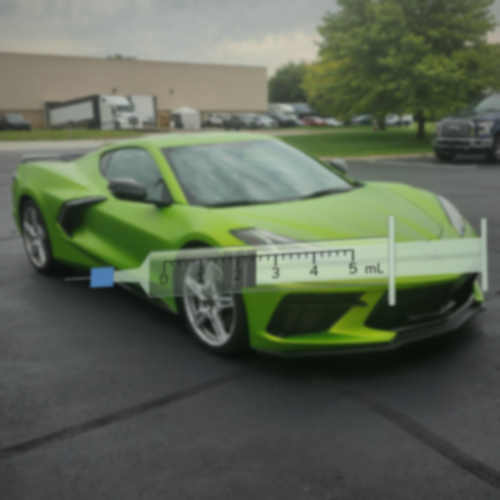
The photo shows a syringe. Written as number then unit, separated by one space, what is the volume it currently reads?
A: 1.6 mL
